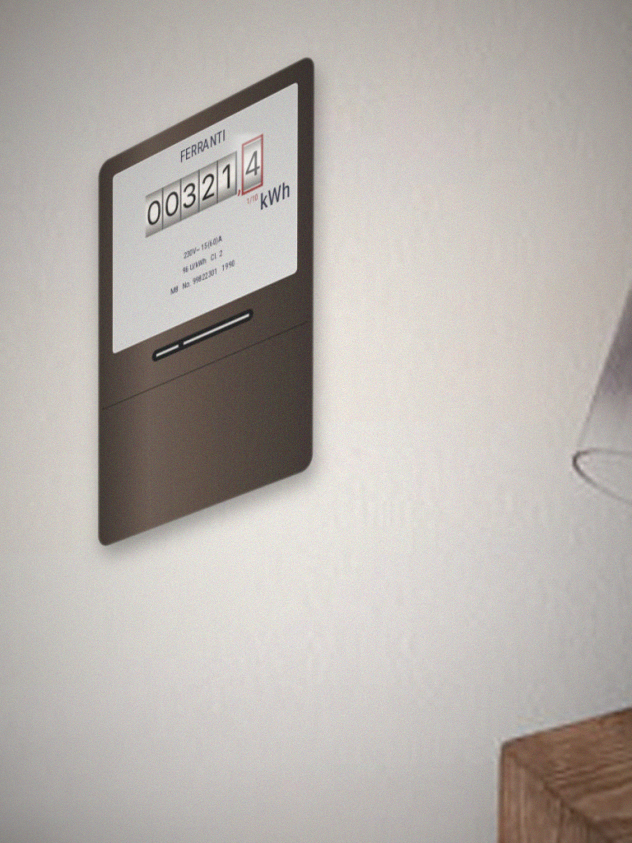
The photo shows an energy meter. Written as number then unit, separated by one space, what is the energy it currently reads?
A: 321.4 kWh
